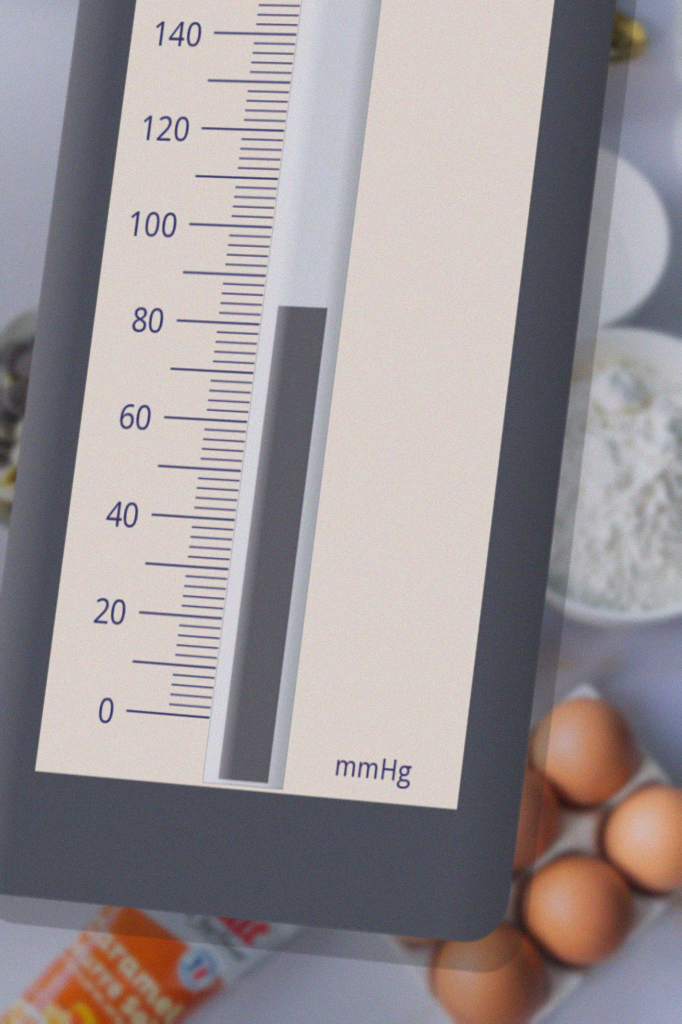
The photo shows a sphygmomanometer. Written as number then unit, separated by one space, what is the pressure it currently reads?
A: 84 mmHg
